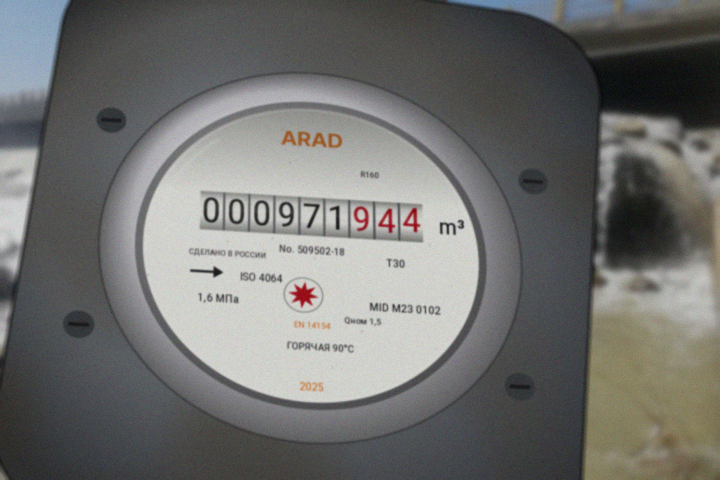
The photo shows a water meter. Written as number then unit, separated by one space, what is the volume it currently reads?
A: 971.944 m³
